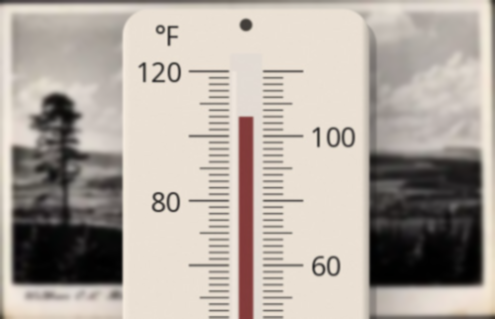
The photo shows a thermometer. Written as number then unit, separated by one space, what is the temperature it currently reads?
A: 106 °F
